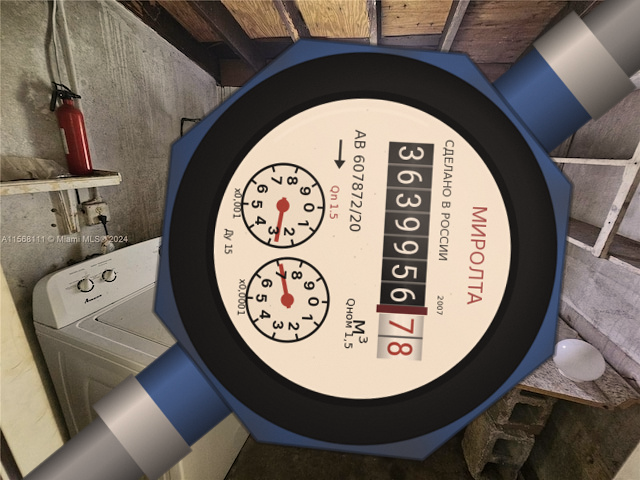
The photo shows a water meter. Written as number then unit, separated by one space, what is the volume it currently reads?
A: 3639956.7827 m³
